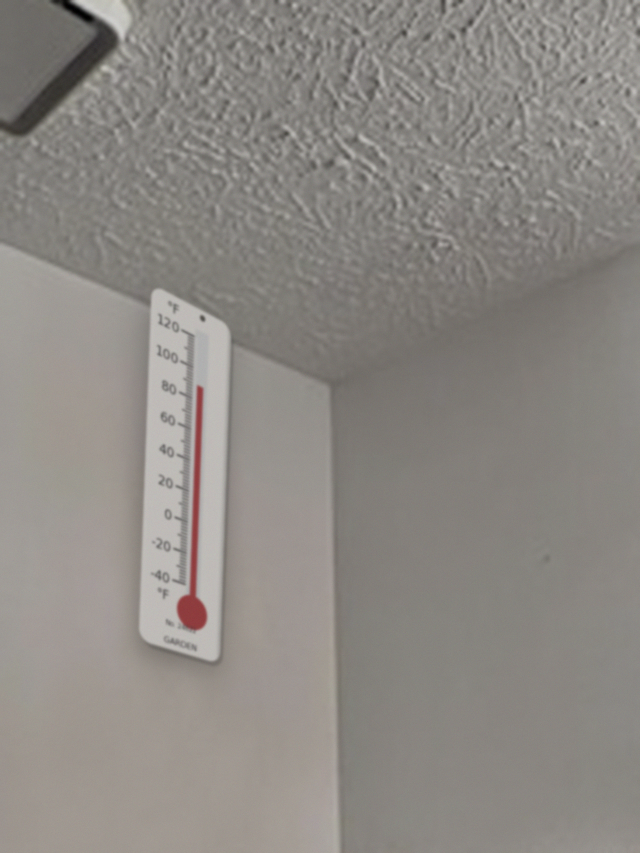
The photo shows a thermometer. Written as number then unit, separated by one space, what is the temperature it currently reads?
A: 90 °F
